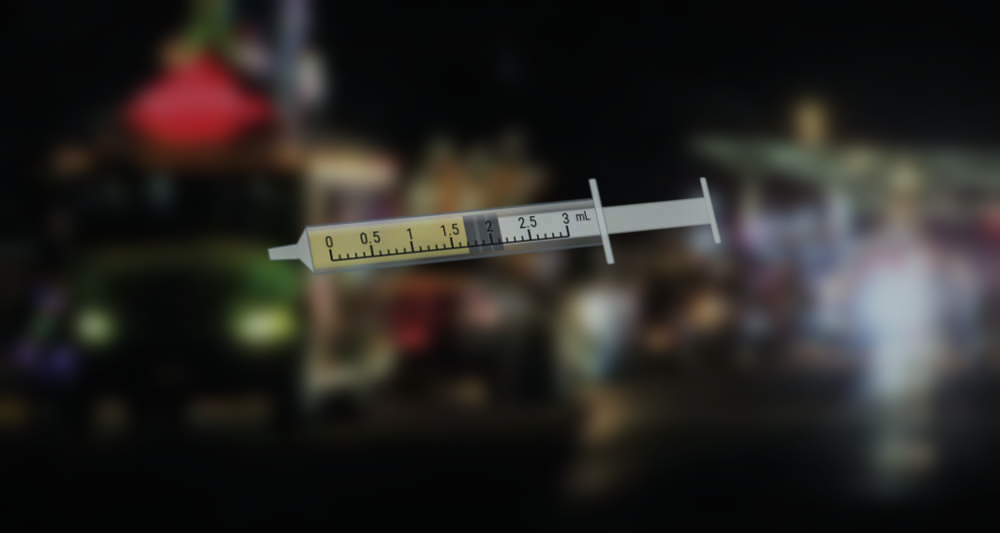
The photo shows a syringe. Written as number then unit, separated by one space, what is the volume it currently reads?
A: 1.7 mL
